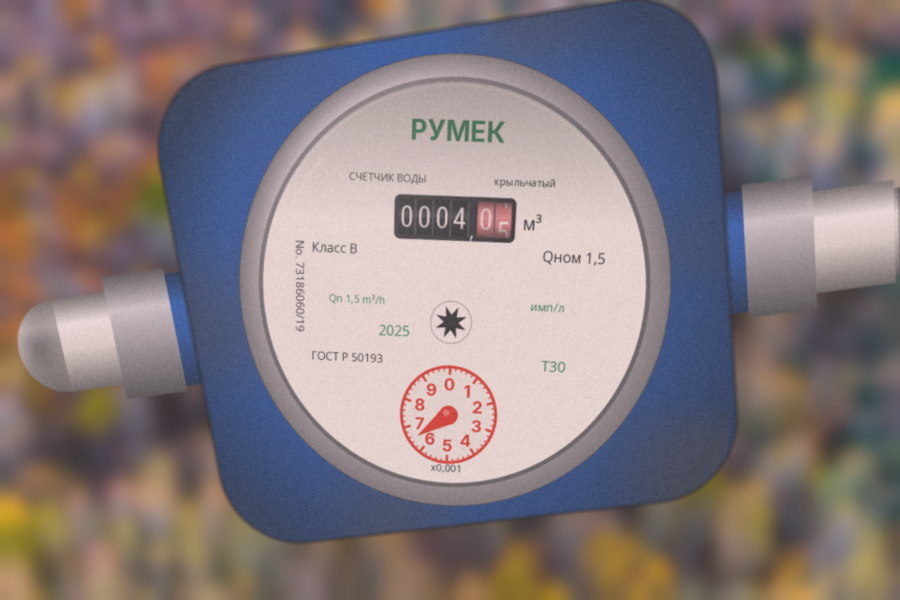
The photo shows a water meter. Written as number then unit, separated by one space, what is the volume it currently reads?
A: 4.046 m³
